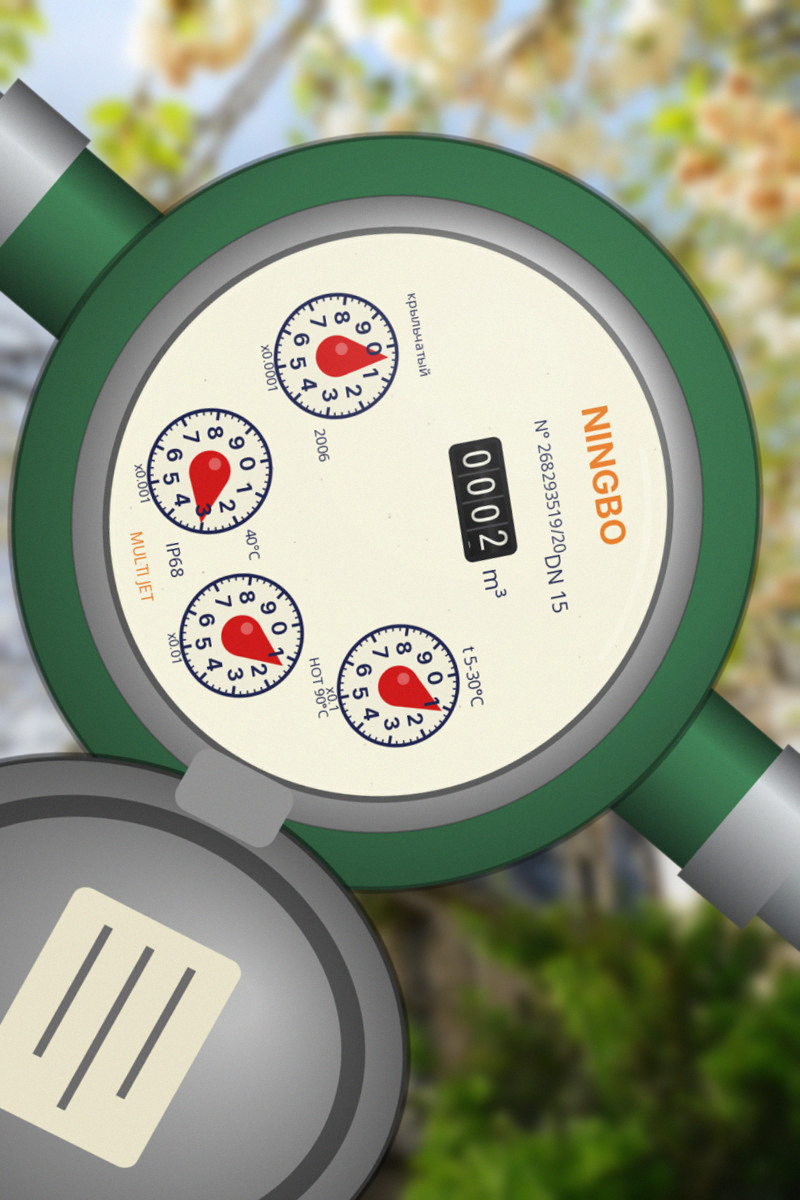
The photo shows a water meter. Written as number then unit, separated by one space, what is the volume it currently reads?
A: 2.1130 m³
